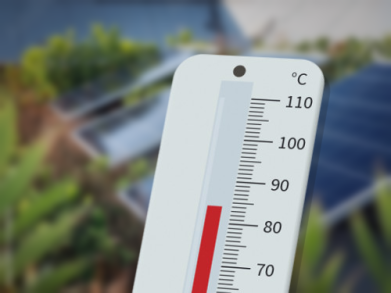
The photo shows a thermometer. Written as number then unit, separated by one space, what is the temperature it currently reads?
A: 84 °C
